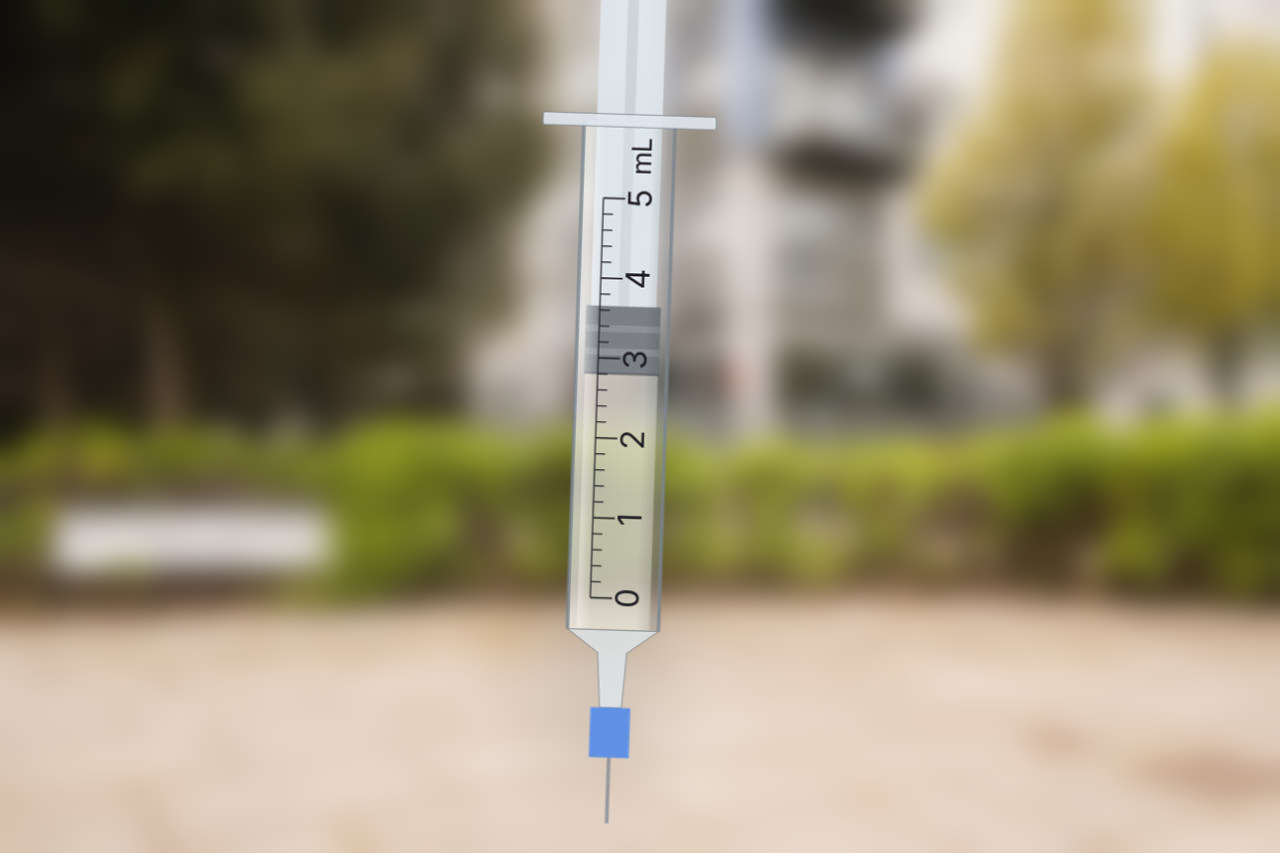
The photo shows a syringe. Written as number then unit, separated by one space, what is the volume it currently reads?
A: 2.8 mL
